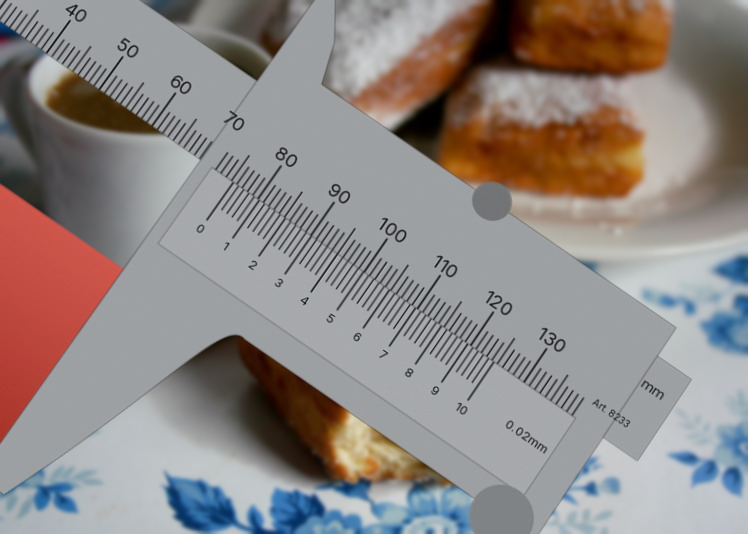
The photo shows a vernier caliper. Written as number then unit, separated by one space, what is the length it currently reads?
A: 75.4 mm
